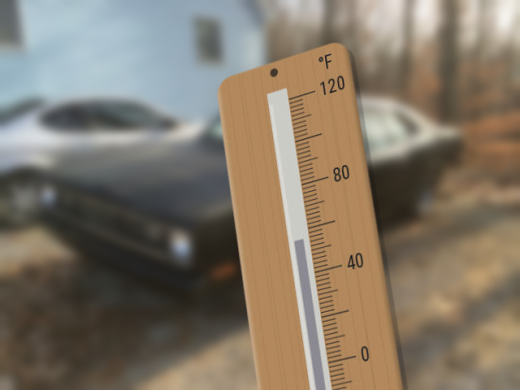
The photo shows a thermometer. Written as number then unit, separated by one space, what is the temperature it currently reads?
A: 56 °F
